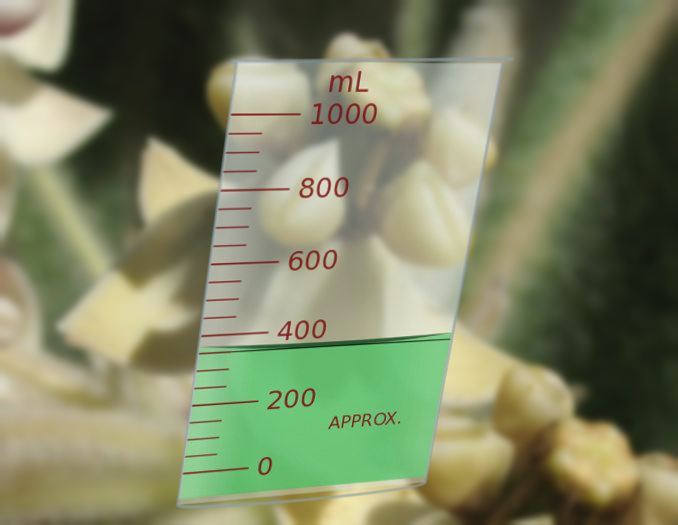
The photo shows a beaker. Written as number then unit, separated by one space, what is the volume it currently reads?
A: 350 mL
